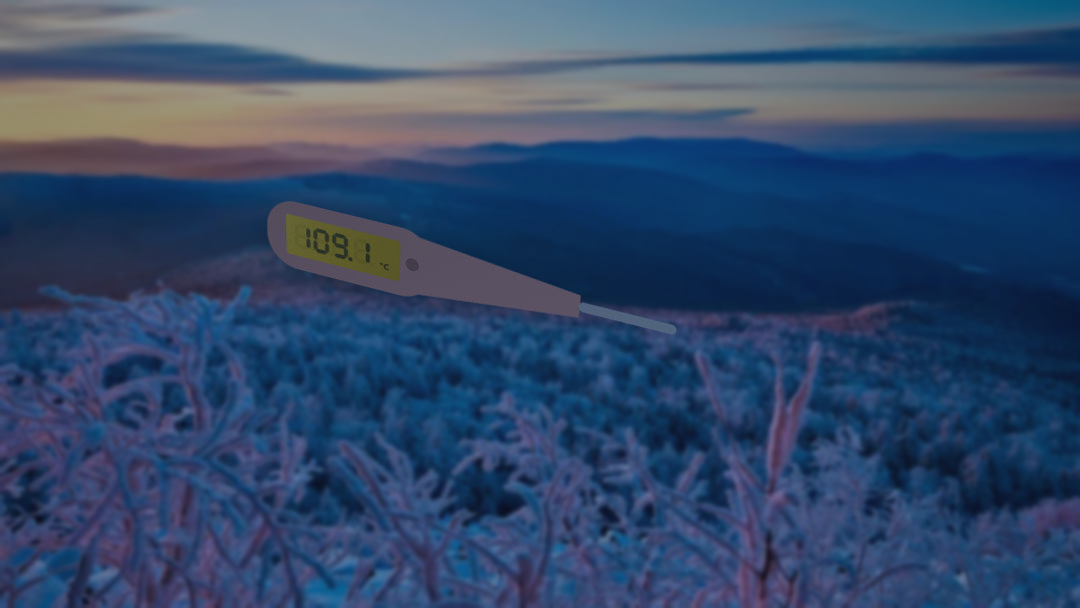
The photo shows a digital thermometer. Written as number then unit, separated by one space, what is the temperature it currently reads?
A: 109.1 °C
